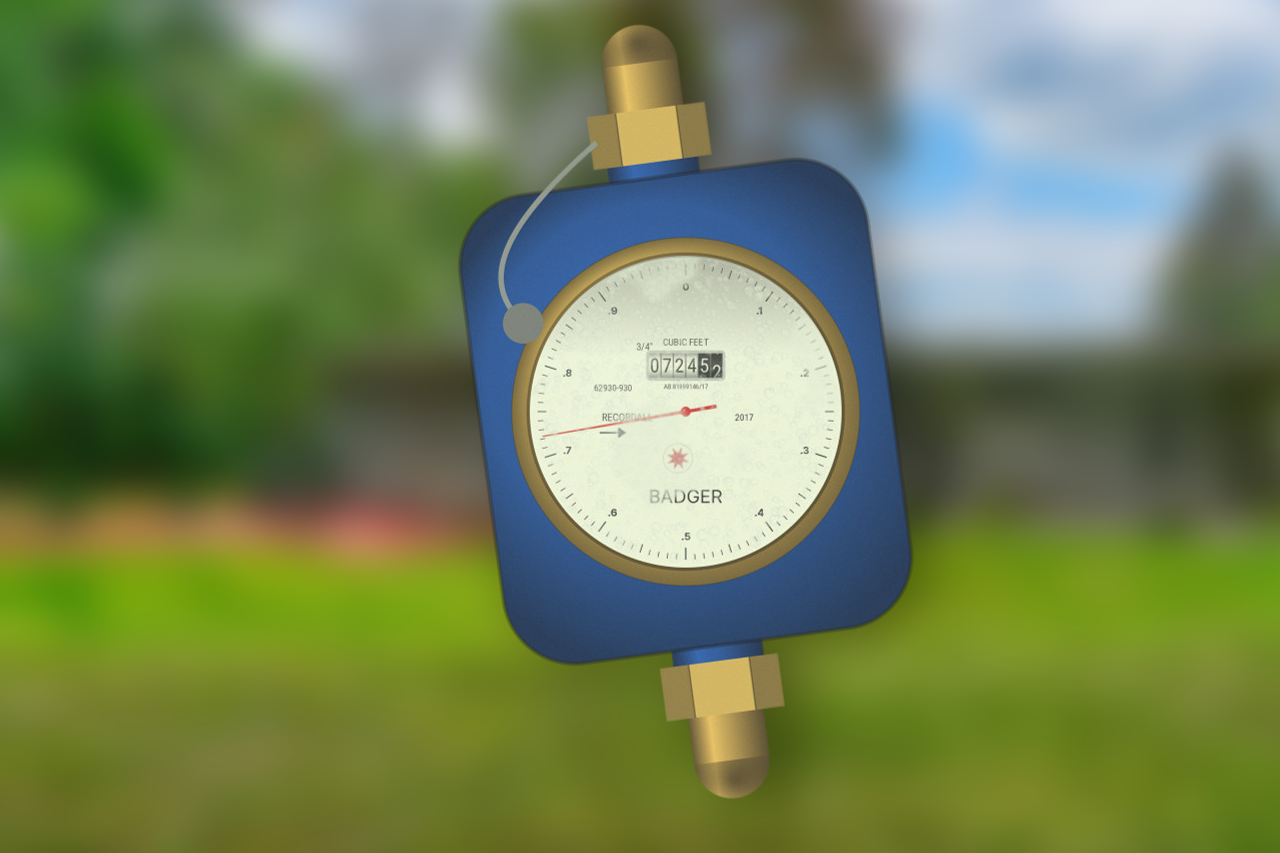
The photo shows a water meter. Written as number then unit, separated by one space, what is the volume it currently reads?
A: 72451.72 ft³
